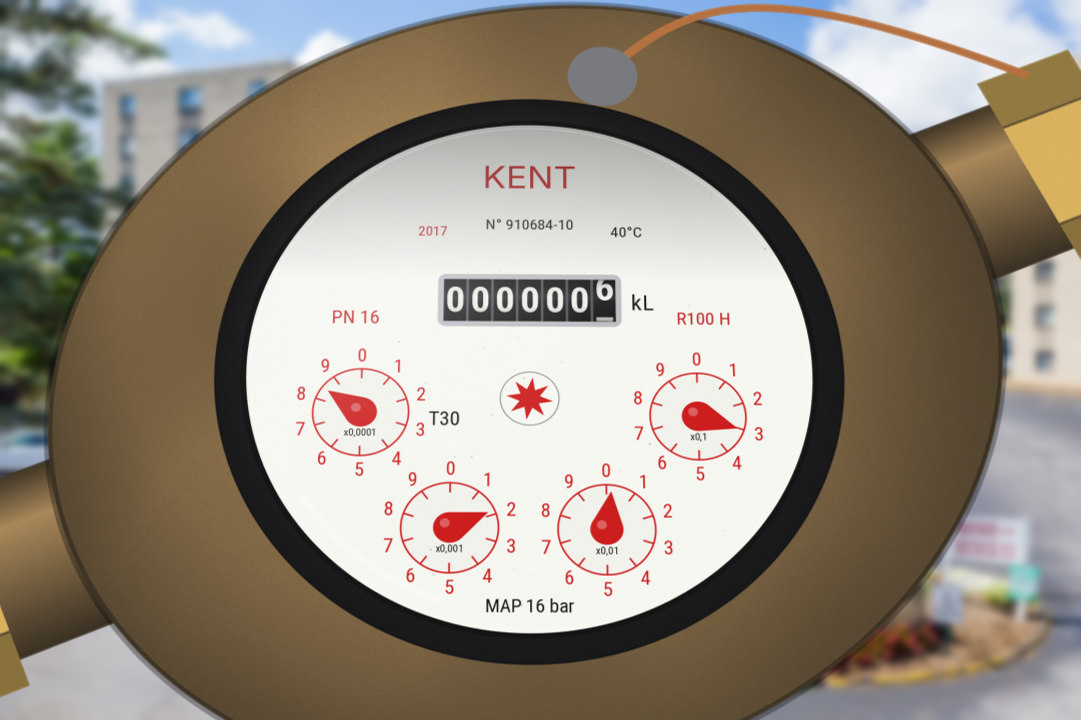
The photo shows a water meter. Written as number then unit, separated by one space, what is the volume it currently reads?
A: 6.3018 kL
